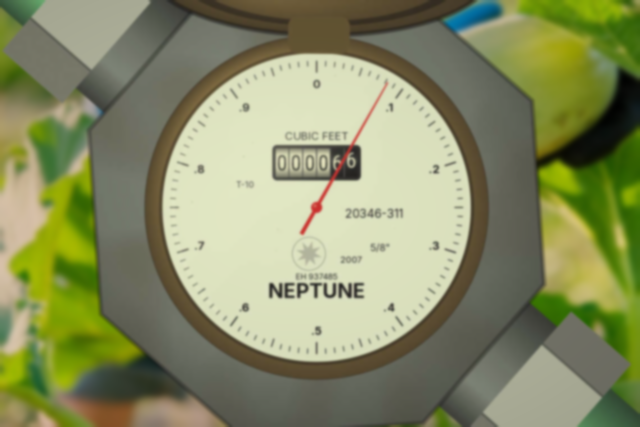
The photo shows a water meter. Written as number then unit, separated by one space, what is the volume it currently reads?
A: 66.08 ft³
